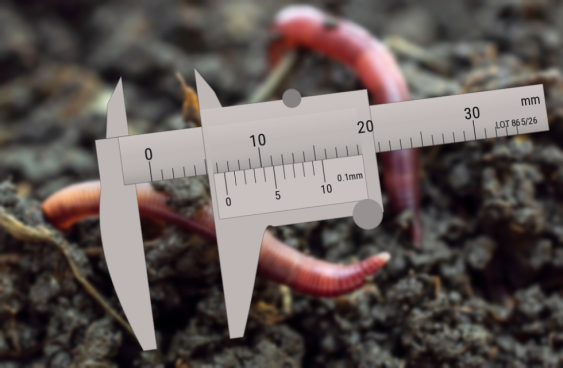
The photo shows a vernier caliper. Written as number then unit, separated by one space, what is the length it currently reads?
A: 6.6 mm
